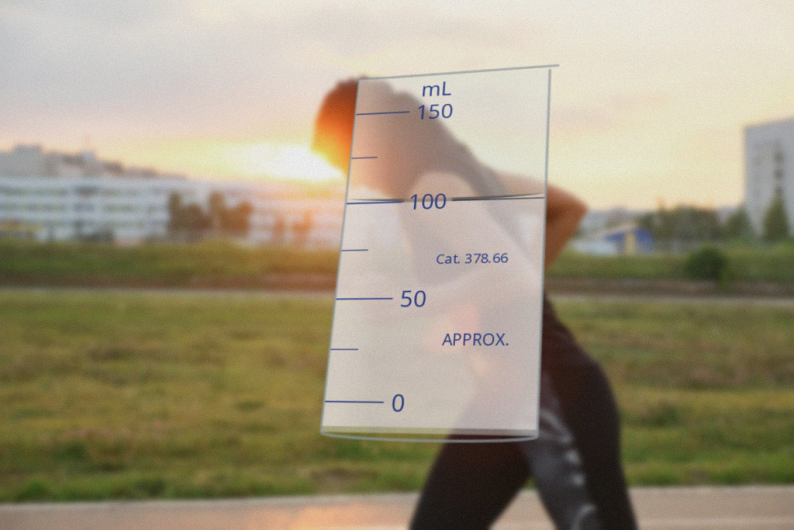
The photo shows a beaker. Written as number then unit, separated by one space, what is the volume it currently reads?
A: 100 mL
